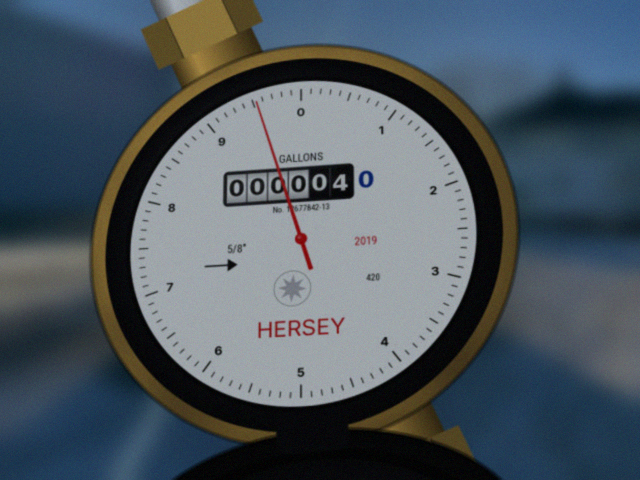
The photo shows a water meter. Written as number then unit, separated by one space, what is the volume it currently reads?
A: 39.5 gal
